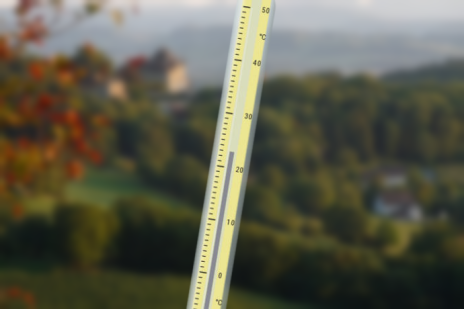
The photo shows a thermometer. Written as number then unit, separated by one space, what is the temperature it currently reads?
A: 23 °C
